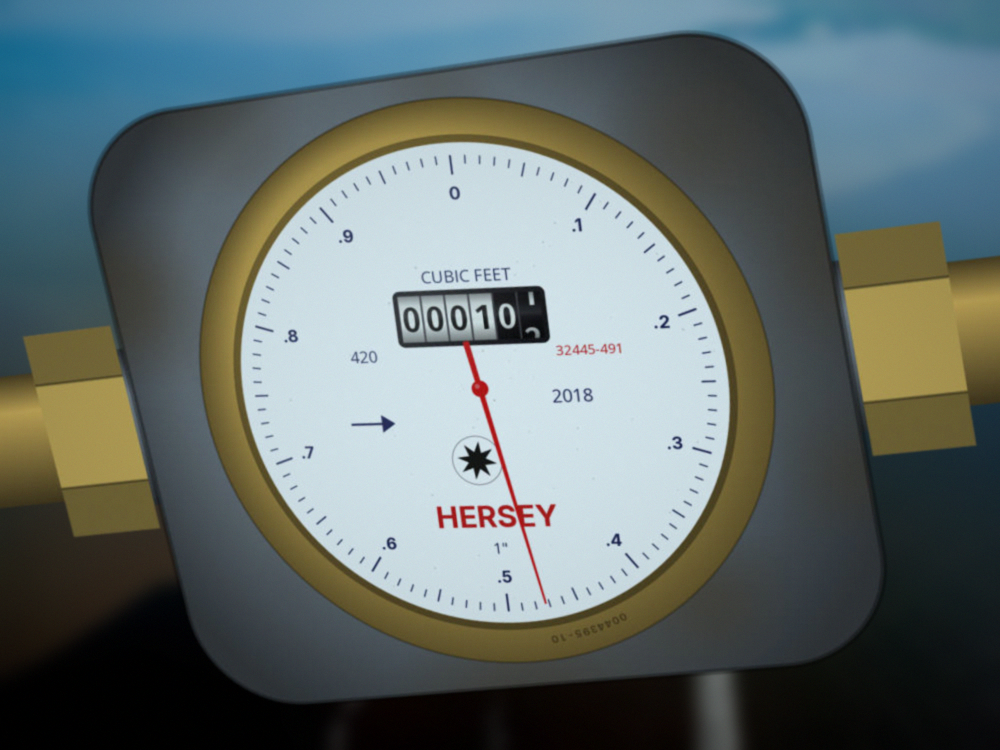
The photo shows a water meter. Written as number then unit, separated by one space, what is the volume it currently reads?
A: 101.47 ft³
